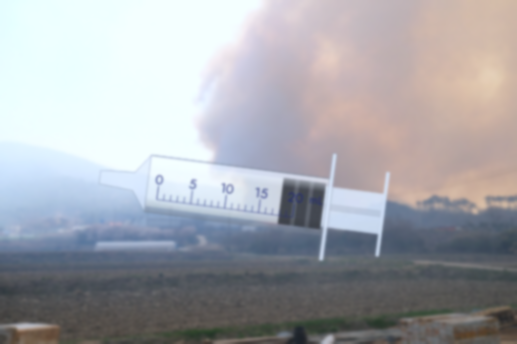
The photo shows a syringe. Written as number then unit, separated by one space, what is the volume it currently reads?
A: 18 mL
